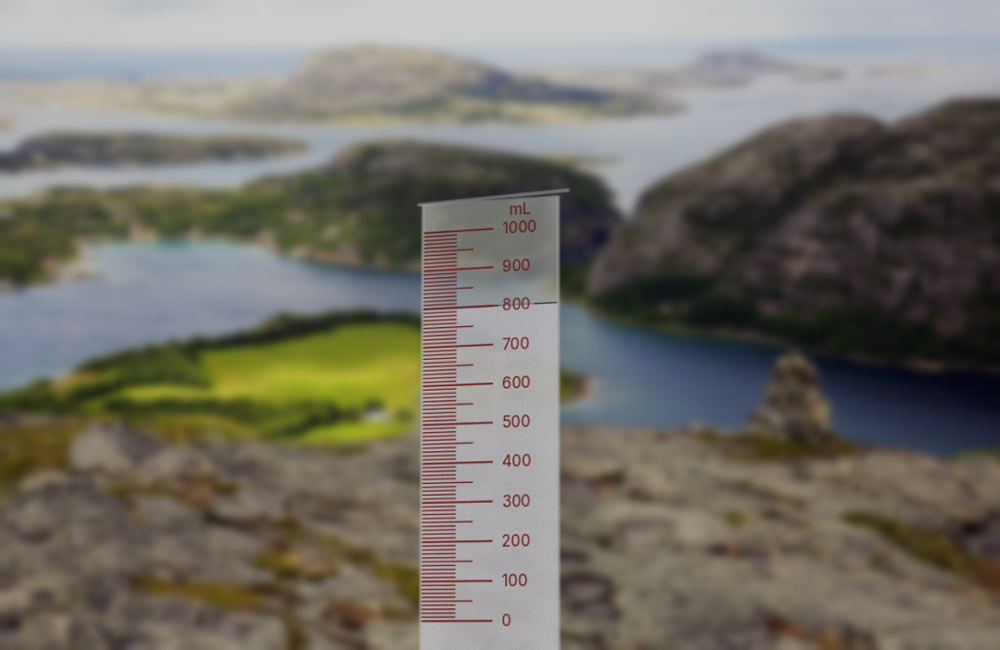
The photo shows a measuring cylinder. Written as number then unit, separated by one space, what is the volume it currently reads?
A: 800 mL
